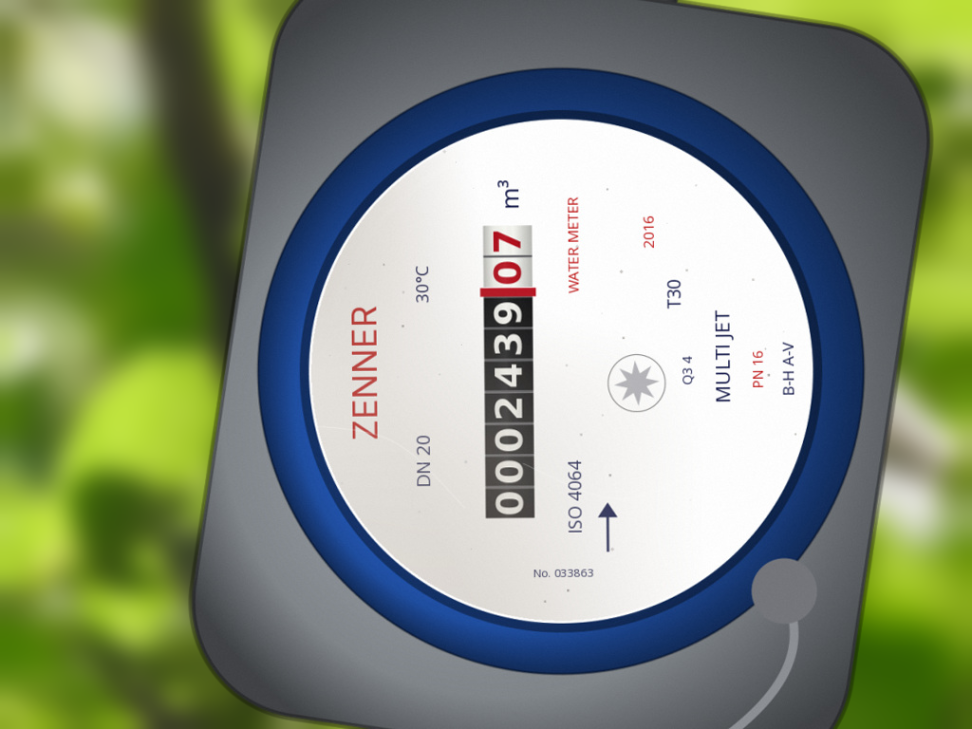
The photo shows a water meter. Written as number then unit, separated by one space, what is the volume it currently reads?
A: 2439.07 m³
